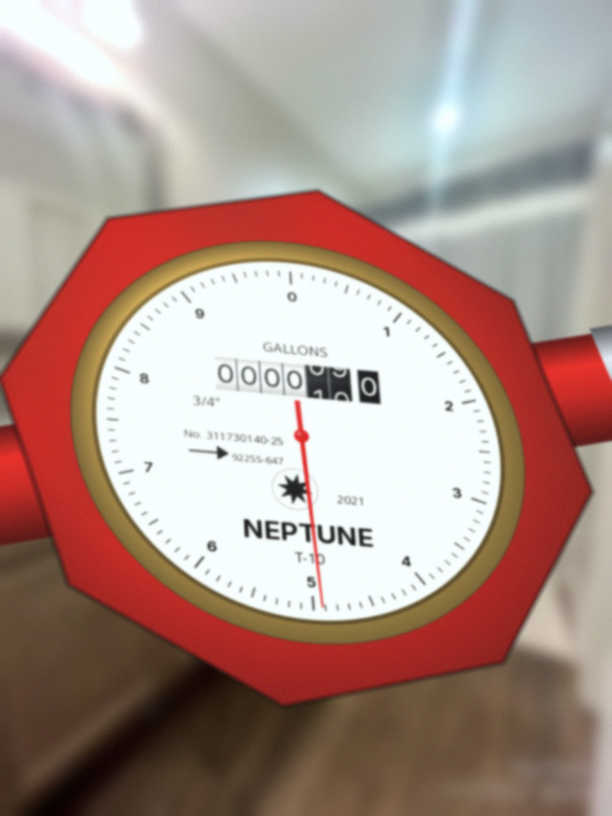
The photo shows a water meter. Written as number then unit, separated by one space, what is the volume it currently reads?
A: 94.9 gal
